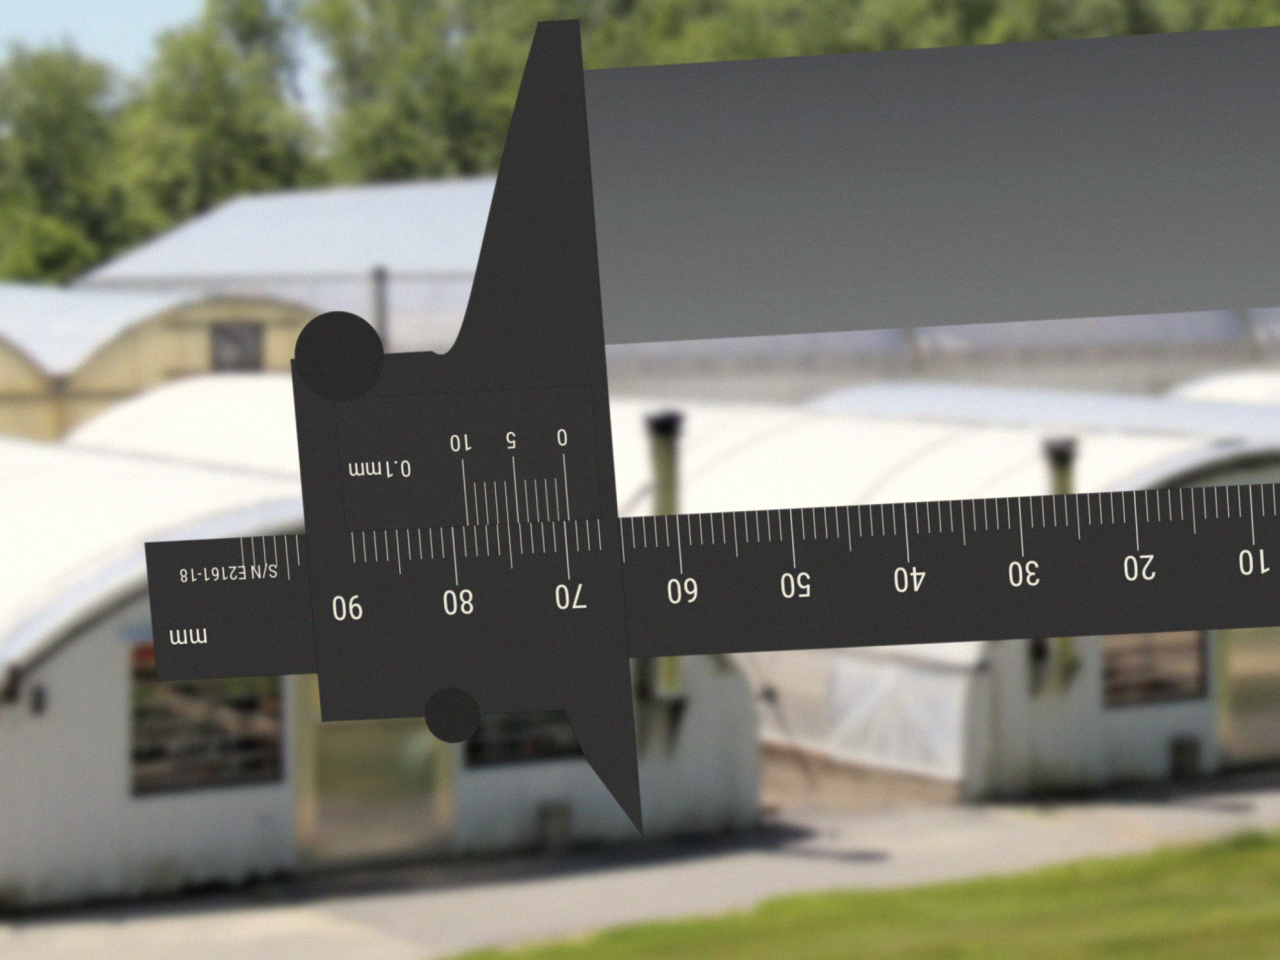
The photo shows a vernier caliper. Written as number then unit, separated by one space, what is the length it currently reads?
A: 69.6 mm
